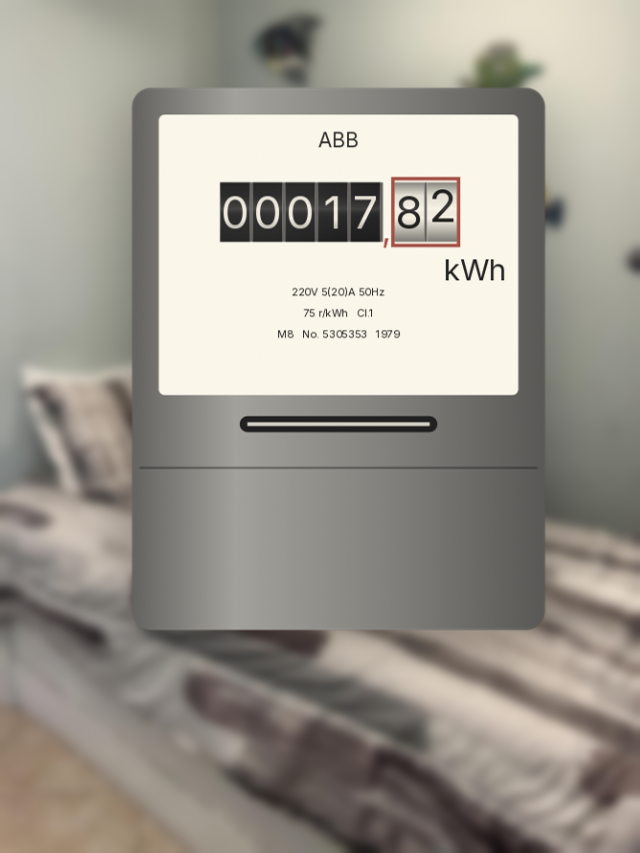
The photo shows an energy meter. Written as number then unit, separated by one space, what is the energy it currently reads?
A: 17.82 kWh
